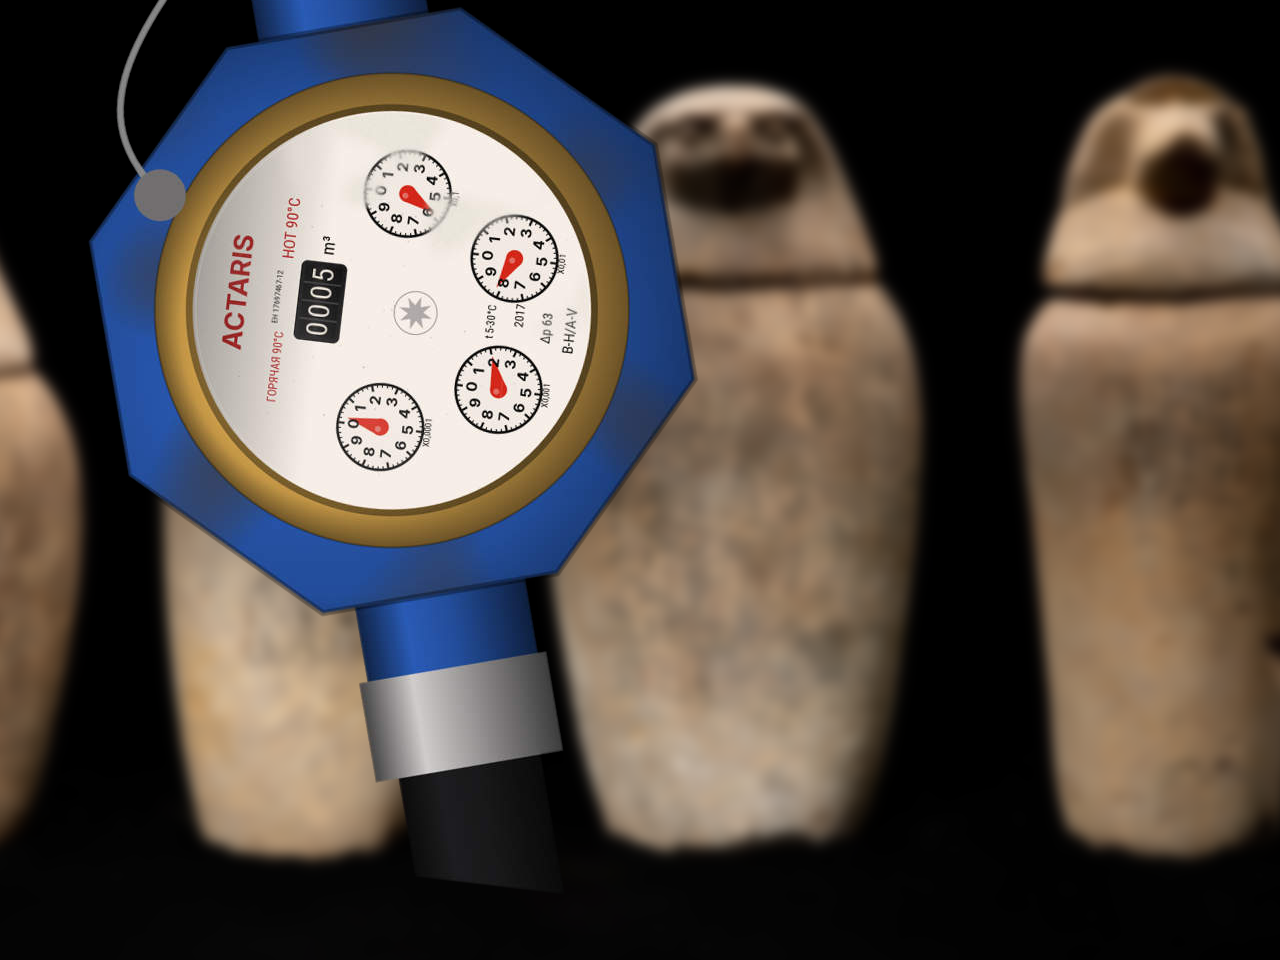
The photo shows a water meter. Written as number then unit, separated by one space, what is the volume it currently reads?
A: 5.5820 m³
